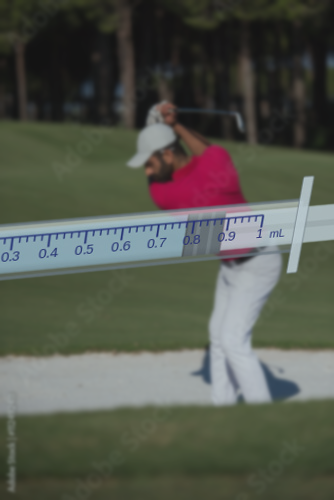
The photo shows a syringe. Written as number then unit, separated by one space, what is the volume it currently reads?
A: 0.78 mL
